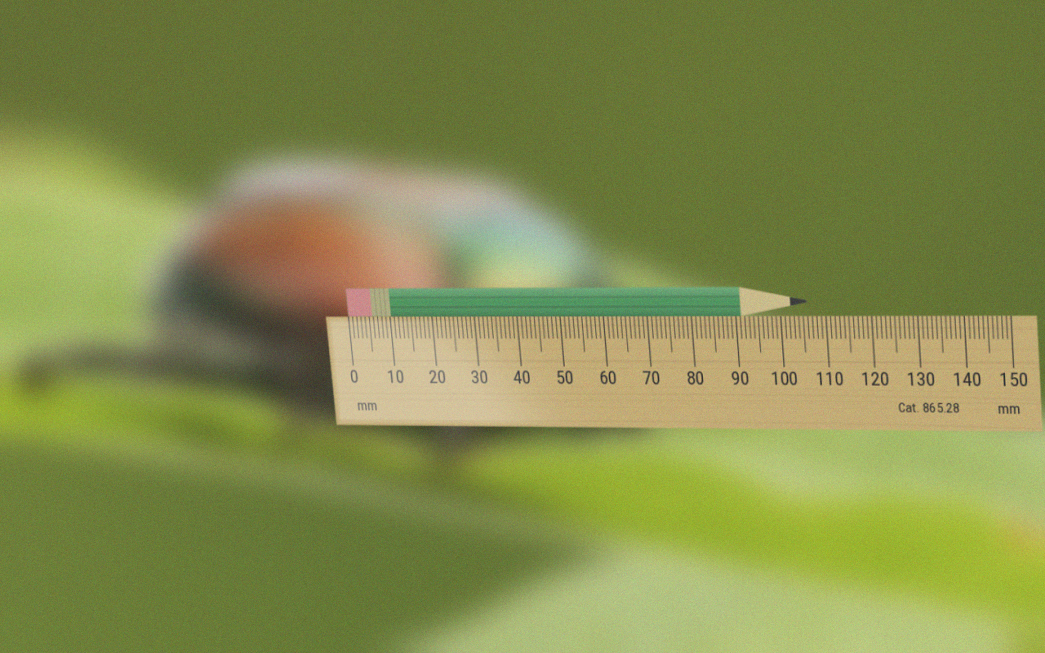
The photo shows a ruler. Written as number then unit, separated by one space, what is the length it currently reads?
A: 106 mm
